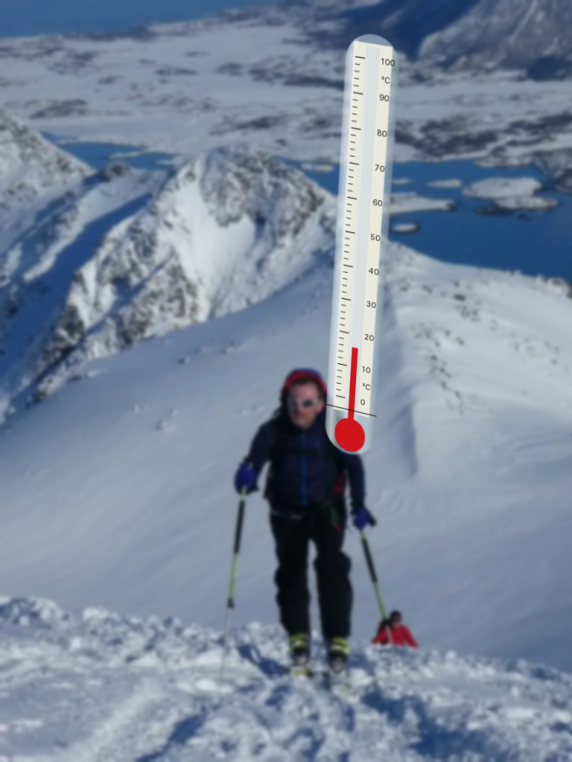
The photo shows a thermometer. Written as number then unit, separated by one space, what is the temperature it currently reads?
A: 16 °C
